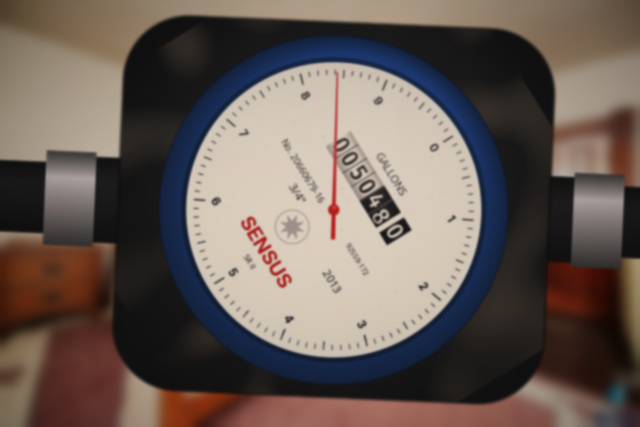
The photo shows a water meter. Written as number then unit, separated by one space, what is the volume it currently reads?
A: 50478.4 gal
